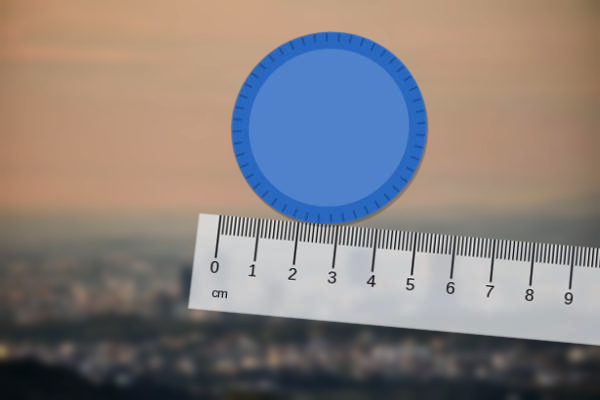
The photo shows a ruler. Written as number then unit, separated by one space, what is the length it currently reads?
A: 5 cm
